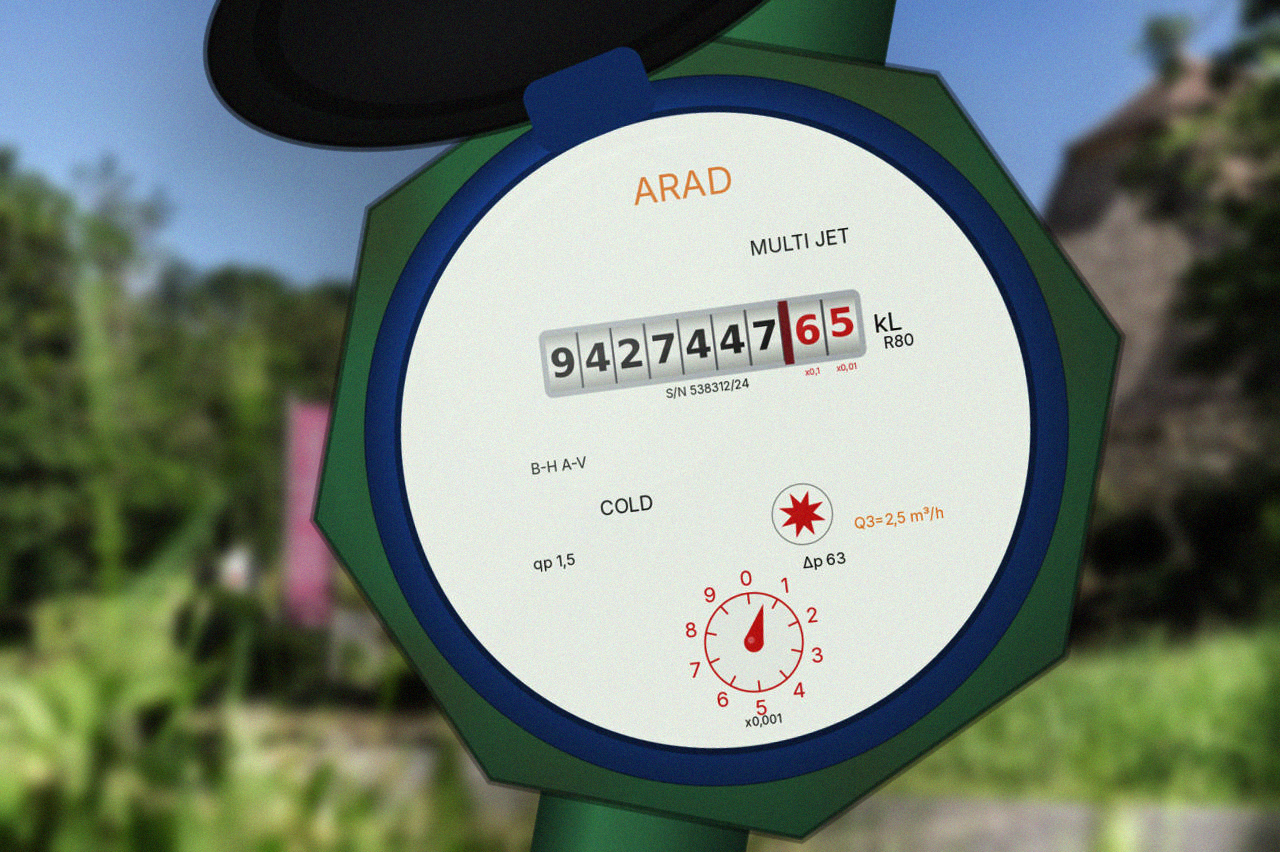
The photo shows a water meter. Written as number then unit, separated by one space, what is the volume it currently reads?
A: 9427447.650 kL
